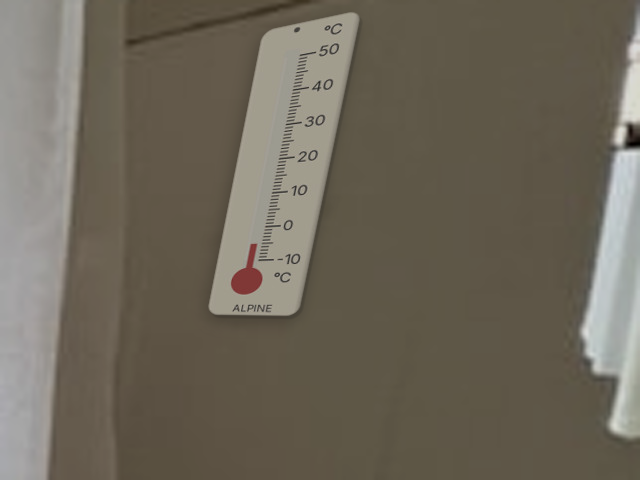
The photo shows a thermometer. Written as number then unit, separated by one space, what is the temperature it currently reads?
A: -5 °C
